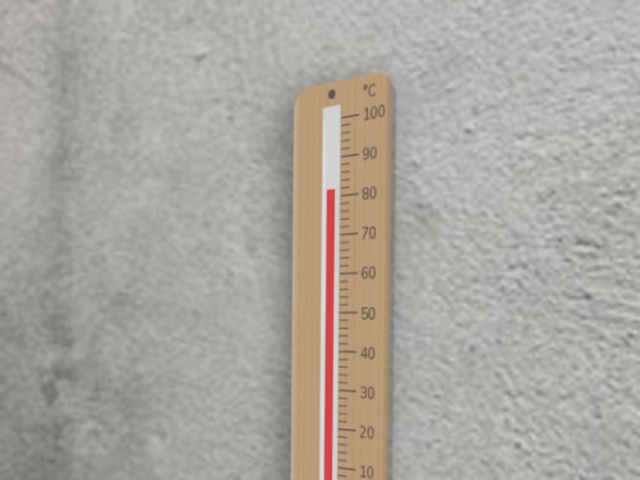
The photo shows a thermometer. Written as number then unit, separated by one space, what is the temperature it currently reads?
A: 82 °C
